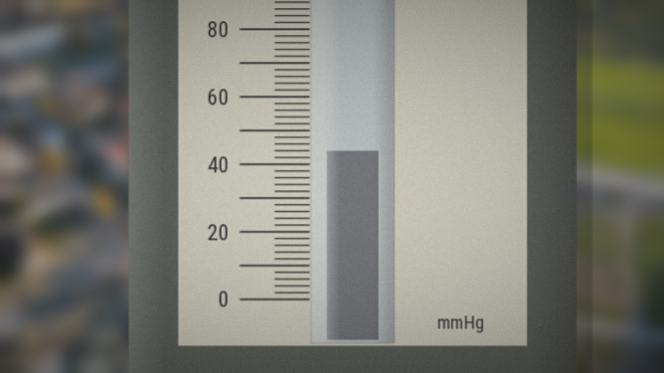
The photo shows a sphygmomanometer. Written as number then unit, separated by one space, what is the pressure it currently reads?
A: 44 mmHg
